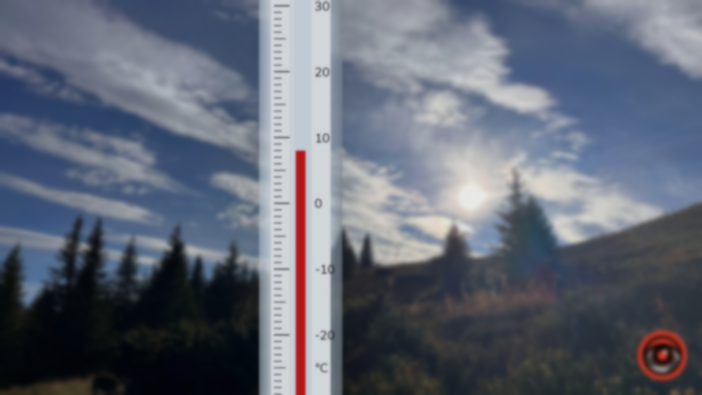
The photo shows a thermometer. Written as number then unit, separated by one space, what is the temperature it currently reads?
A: 8 °C
